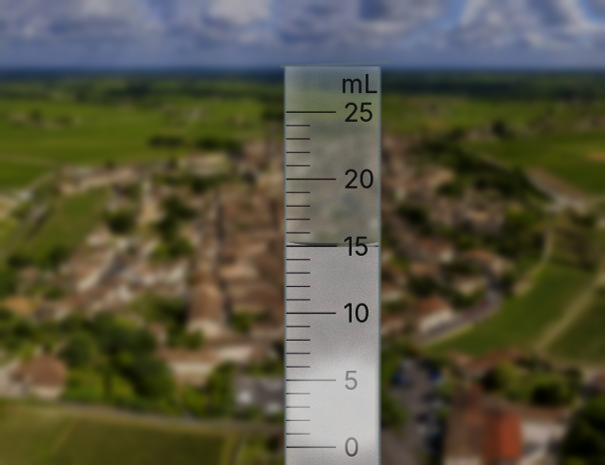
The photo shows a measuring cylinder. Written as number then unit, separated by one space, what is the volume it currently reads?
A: 15 mL
